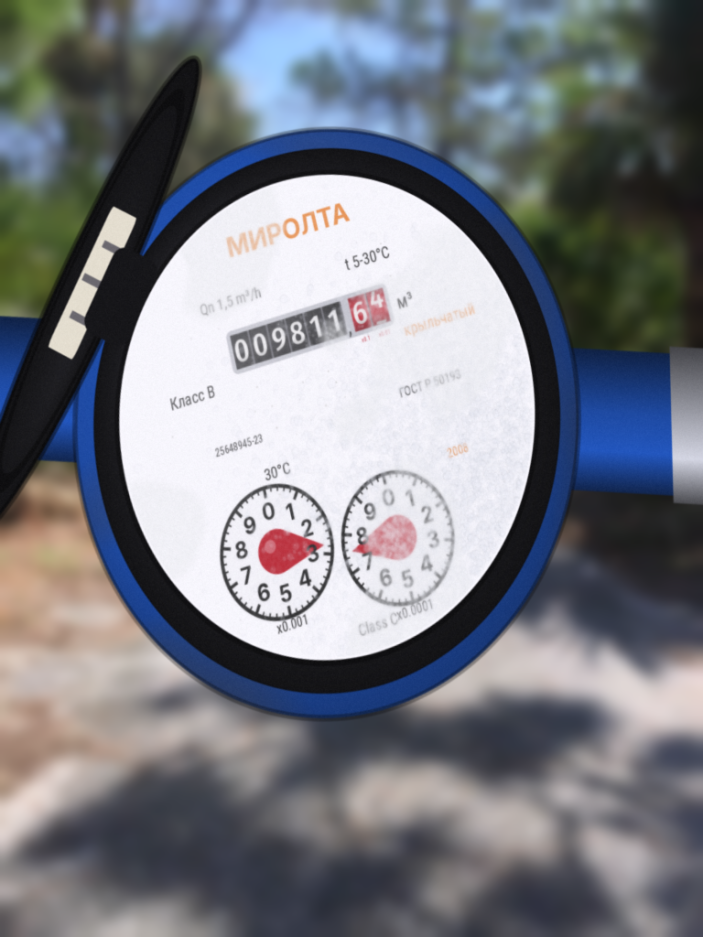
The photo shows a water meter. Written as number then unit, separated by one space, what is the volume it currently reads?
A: 9811.6427 m³
